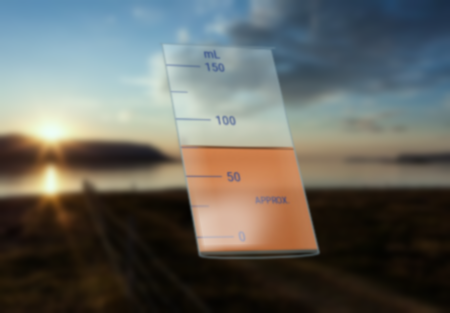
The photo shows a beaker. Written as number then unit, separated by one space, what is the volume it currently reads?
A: 75 mL
